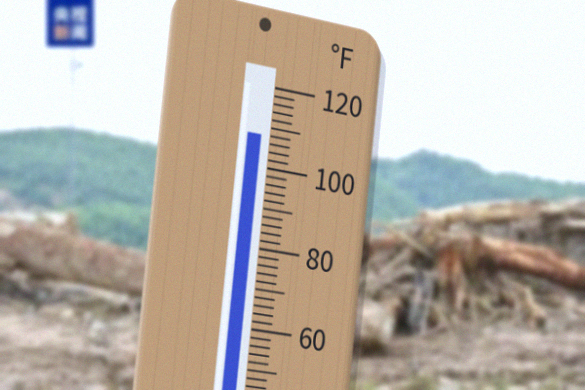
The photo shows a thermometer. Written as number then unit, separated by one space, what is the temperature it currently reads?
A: 108 °F
